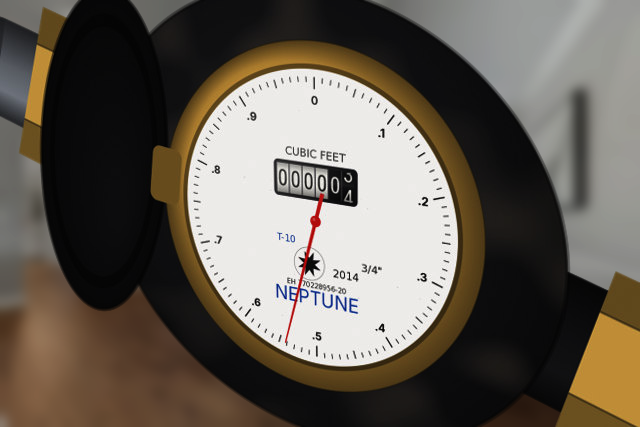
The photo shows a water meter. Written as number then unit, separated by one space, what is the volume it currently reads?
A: 3.54 ft³
